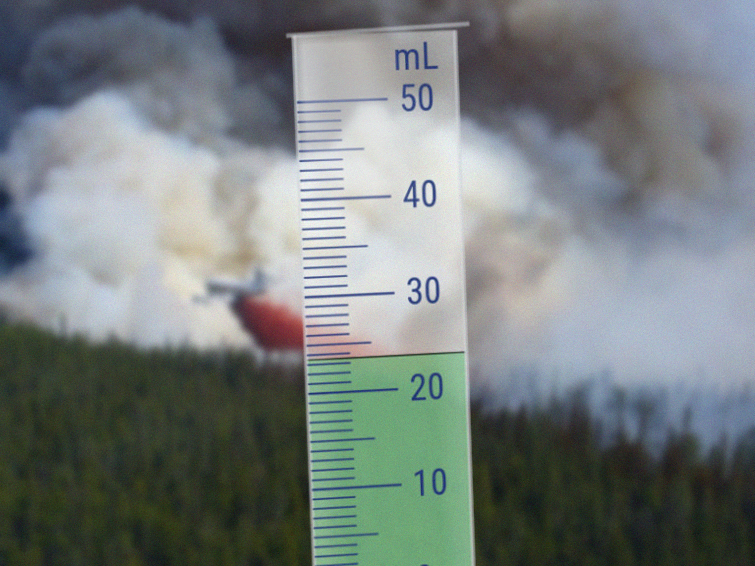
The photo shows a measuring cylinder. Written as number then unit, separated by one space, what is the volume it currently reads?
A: 23.5 mL
